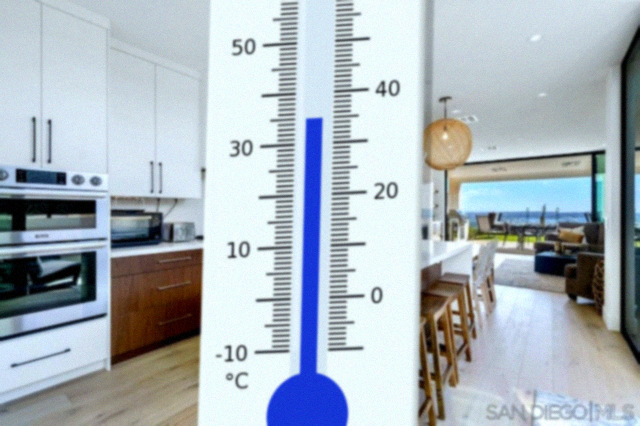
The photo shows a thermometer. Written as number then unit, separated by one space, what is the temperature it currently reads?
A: 35 °C
